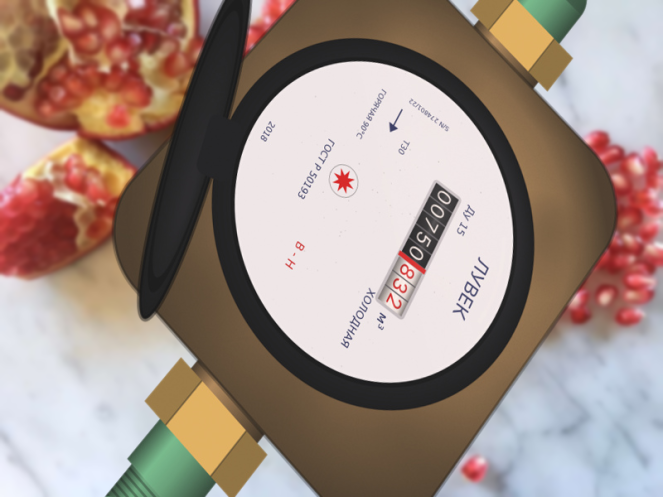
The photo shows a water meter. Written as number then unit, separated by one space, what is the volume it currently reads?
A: 750.832 m³
